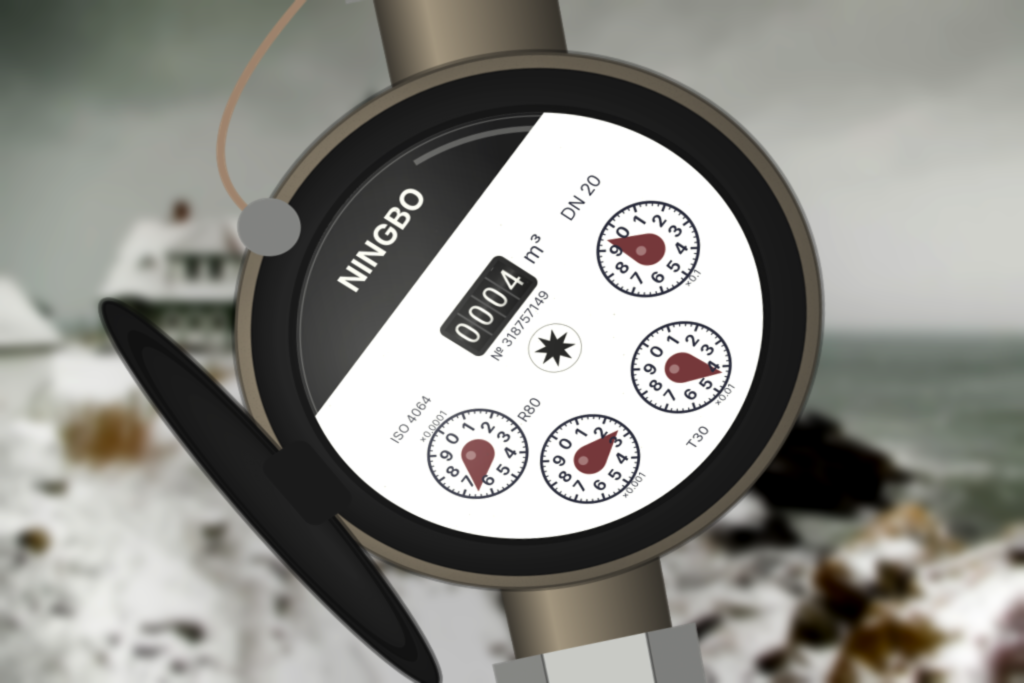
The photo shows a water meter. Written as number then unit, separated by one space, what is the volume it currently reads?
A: 3.9426 m³
